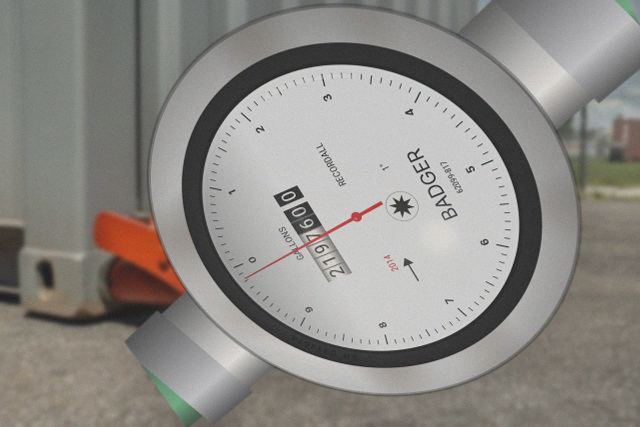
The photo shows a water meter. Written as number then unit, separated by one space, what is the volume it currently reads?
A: 2197599.8 gal
